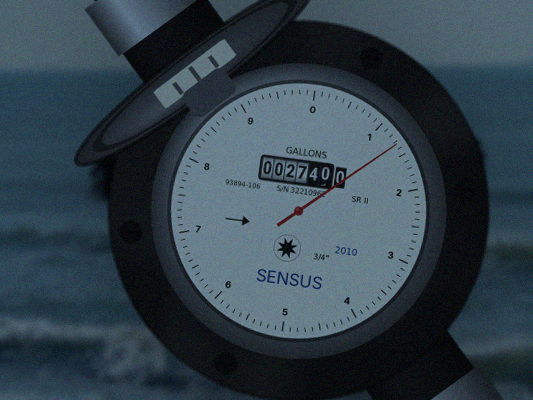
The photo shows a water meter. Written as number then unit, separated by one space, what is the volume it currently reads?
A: 27401.3 gal
